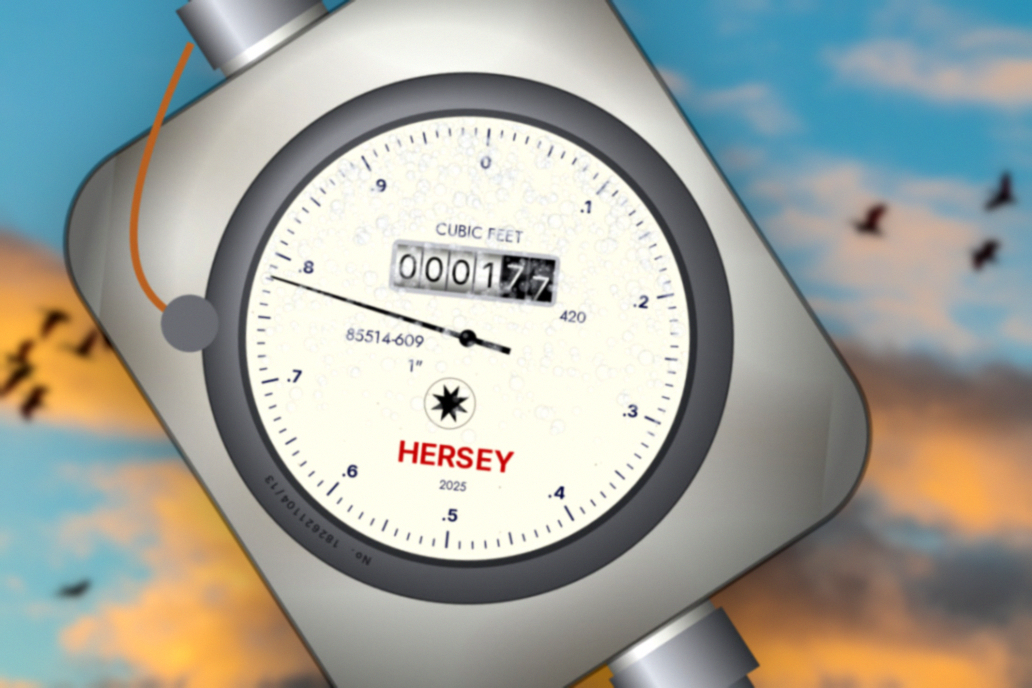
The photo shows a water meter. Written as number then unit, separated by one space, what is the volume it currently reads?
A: 176.78 ft³
